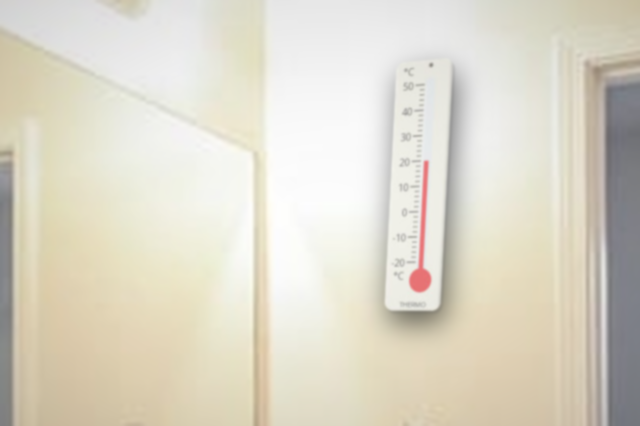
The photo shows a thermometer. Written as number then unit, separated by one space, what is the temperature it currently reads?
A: 20 °C
